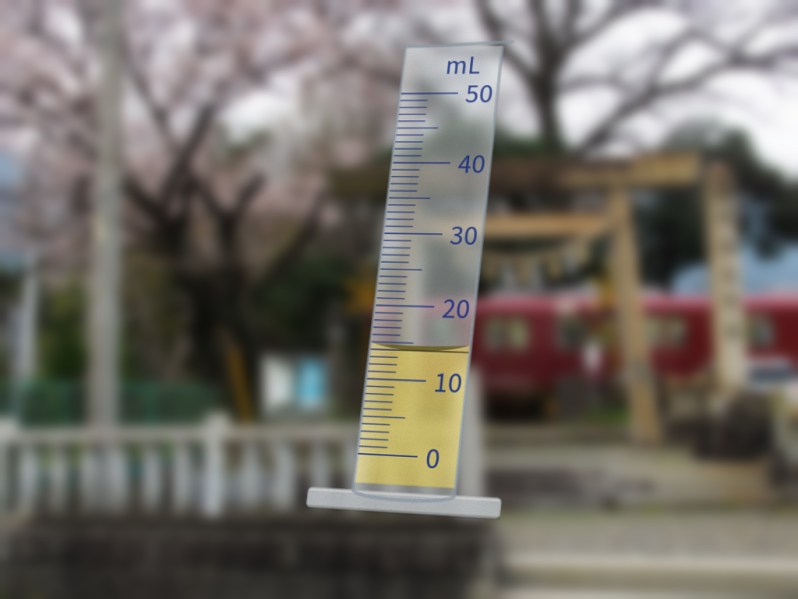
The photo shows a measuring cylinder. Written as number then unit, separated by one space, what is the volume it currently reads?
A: 14 mL
